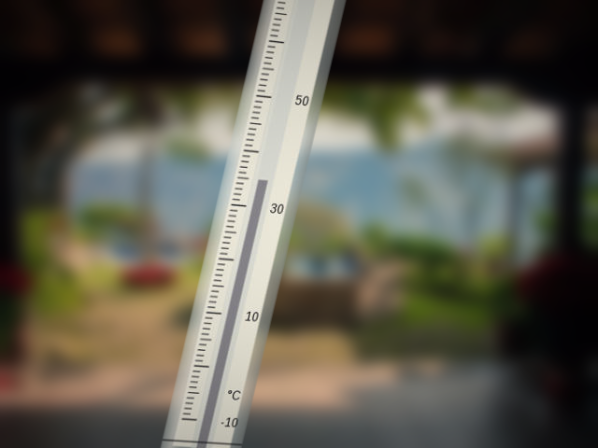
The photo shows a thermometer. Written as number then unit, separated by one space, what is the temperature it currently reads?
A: 35 °C
